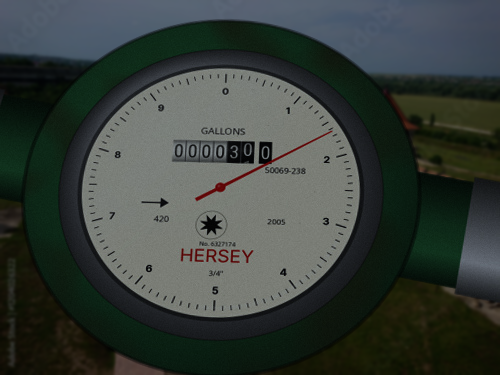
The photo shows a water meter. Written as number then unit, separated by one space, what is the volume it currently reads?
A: 301.6 gal
